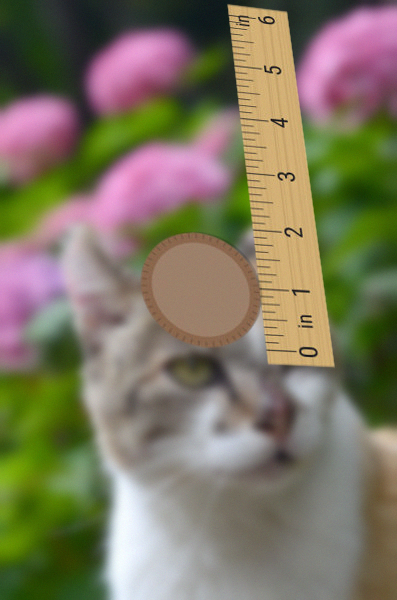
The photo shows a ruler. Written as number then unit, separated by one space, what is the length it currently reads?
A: 1.875 in
